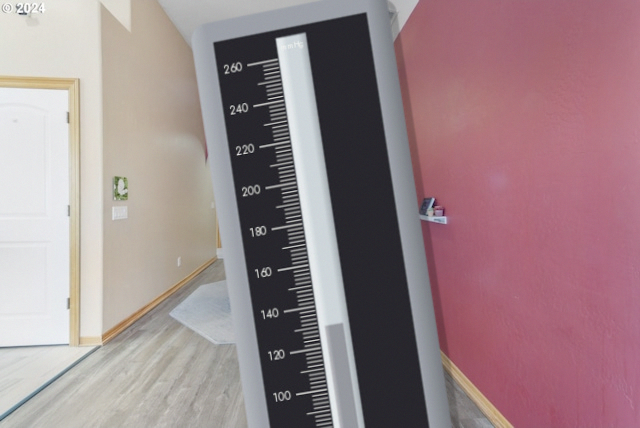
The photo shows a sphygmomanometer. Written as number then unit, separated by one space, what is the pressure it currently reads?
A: 130 mmHg
